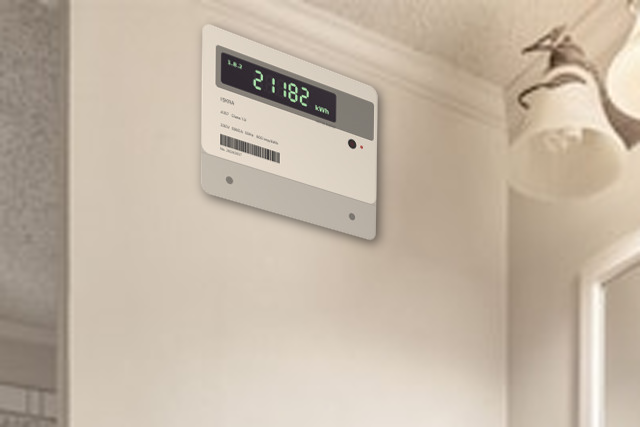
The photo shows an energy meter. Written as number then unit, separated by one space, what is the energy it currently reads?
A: 21182 kWh
